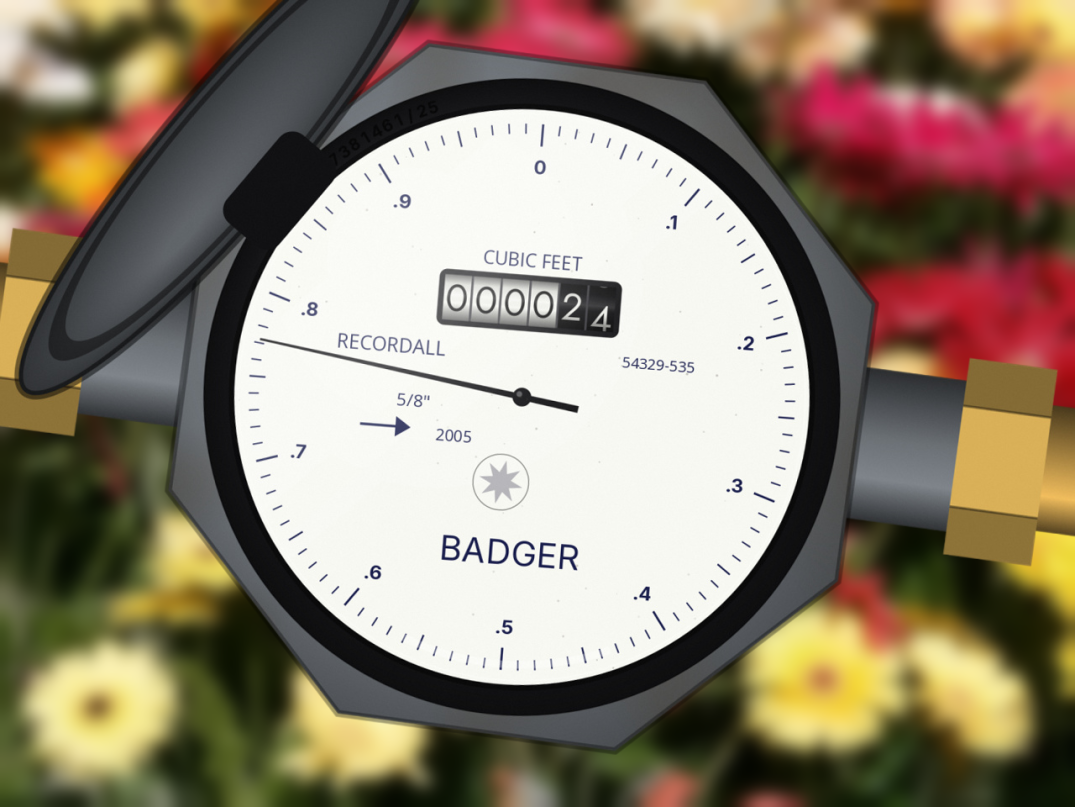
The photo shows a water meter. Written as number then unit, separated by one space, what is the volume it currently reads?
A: 23.77 ft³
